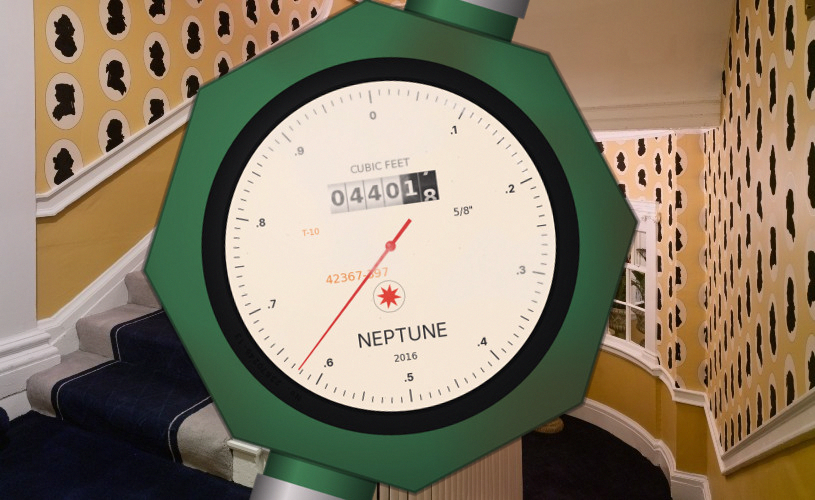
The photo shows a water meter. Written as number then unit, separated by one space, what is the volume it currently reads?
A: 44017.62 ft³
